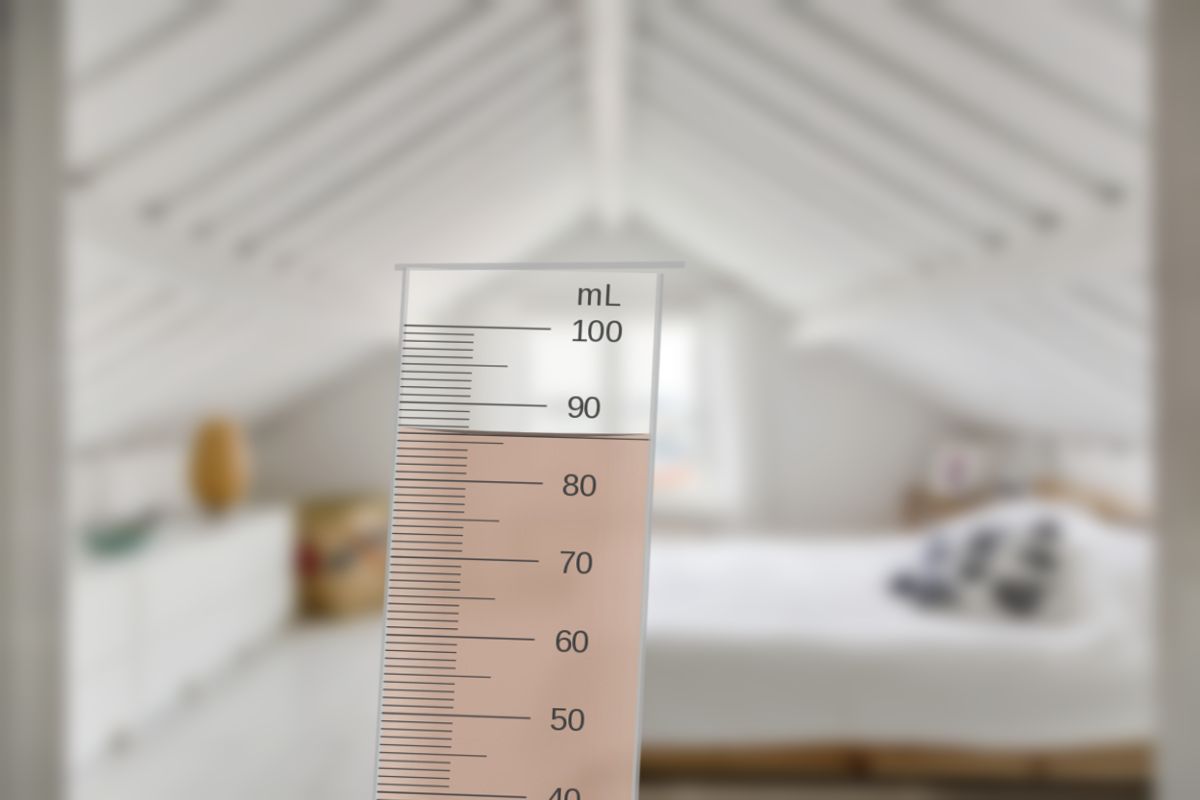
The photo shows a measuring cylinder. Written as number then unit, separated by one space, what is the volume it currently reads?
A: 86 mL
